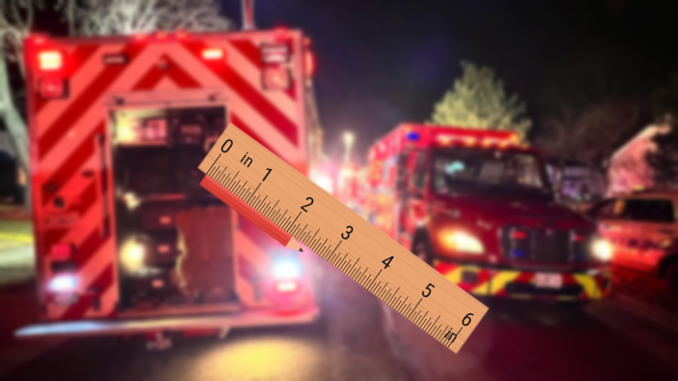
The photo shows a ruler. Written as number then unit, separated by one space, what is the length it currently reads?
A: 2.5 in
